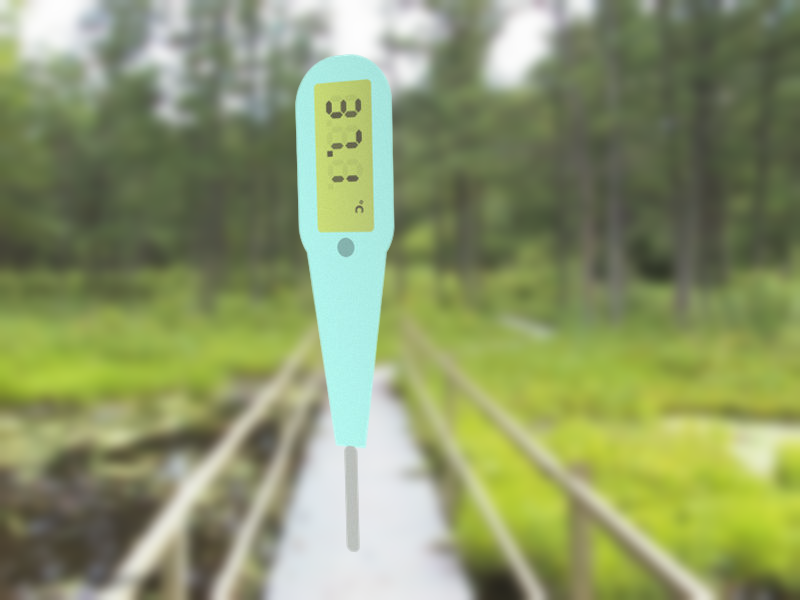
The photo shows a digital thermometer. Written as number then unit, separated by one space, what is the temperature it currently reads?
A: 37.1 °C
